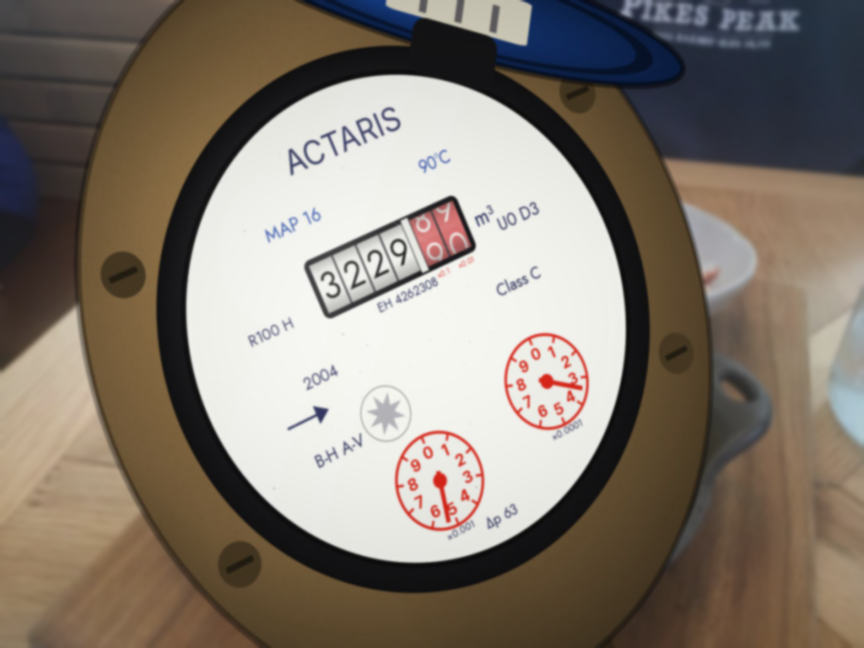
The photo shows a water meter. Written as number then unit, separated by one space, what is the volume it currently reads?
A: 3229.8953 m³
